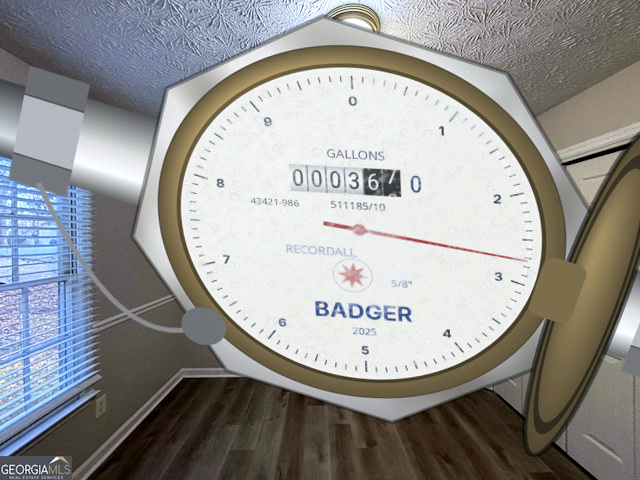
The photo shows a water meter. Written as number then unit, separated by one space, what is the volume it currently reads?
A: 3672.7 gal
